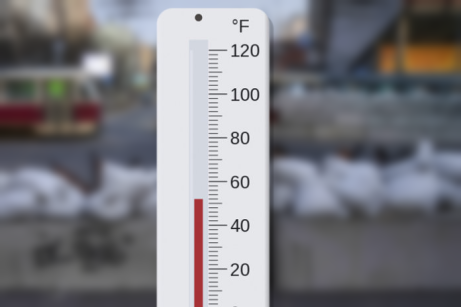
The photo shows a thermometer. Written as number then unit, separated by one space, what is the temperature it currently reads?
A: 52 °F
